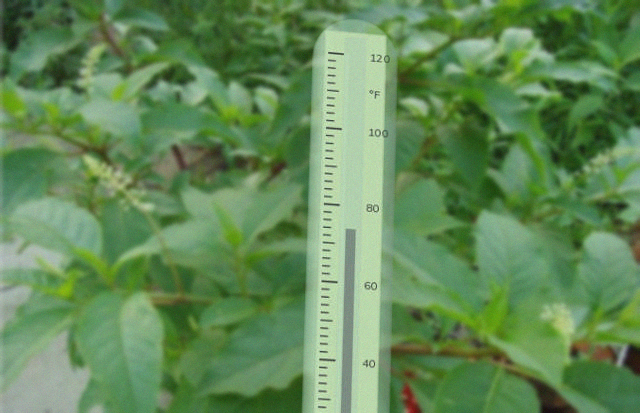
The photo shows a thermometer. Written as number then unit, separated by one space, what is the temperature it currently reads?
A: 74 °F
